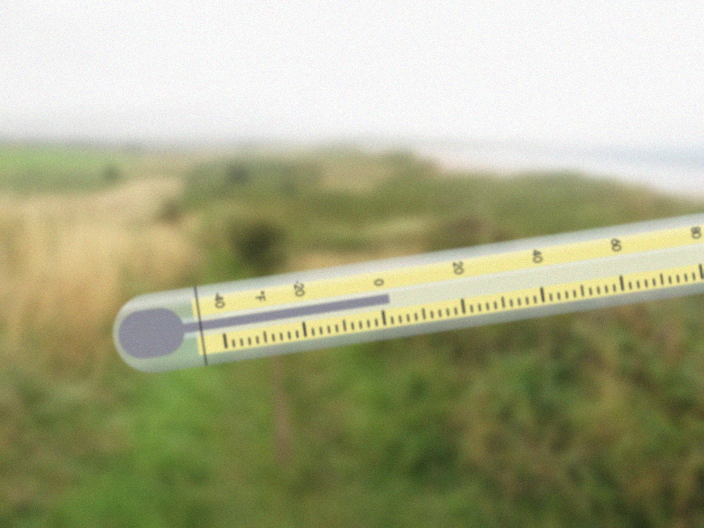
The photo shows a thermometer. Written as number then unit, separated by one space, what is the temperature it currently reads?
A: 2 °F
